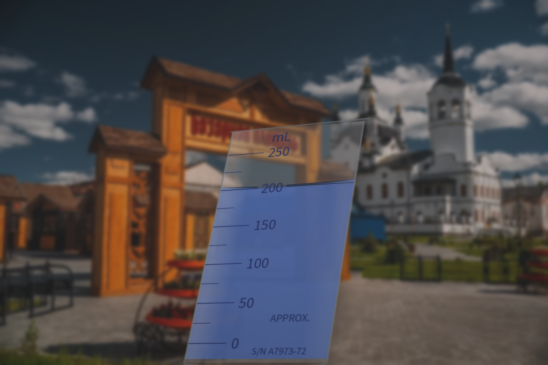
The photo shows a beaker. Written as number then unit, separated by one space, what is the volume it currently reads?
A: 200 mL
